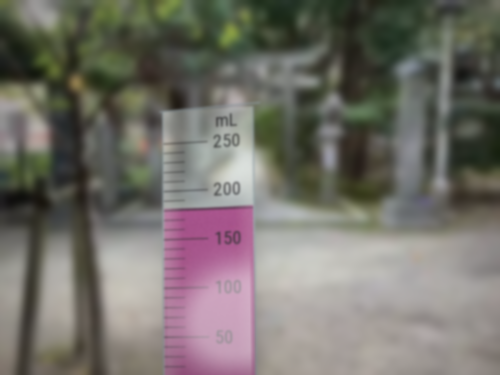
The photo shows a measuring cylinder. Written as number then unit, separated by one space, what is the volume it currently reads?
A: 180 mL
